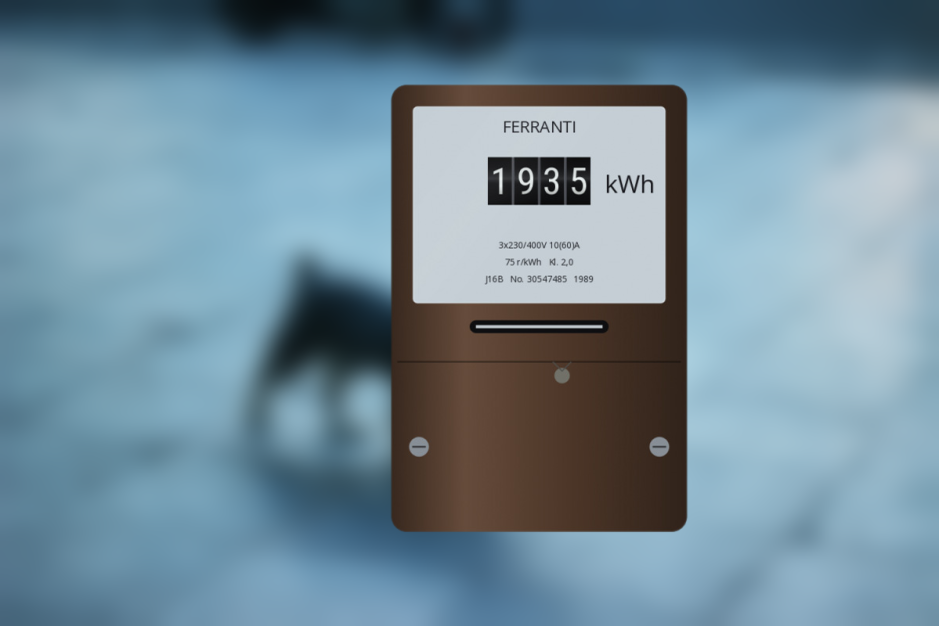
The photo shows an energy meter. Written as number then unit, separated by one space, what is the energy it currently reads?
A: 1935 kWh
